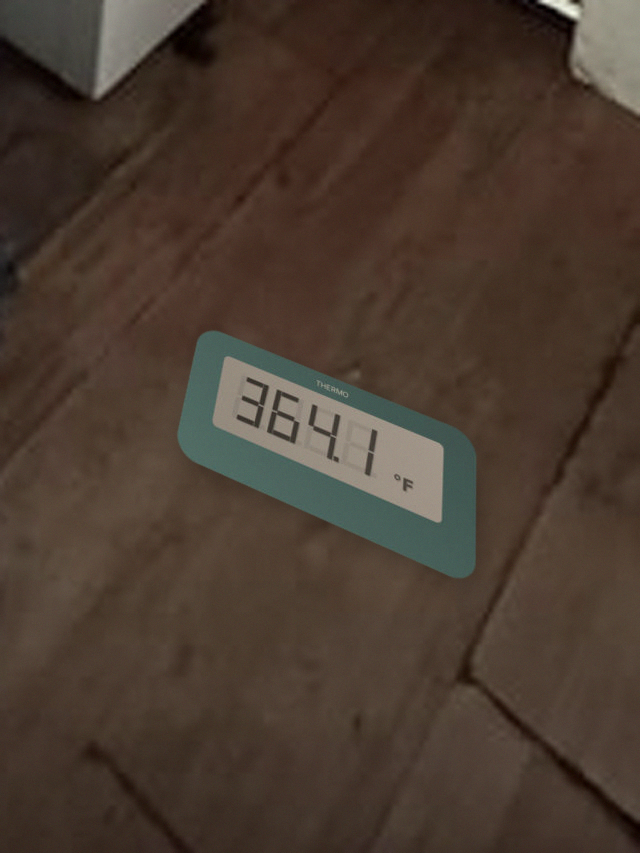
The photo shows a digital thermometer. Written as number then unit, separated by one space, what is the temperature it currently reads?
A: 364.1 °F
